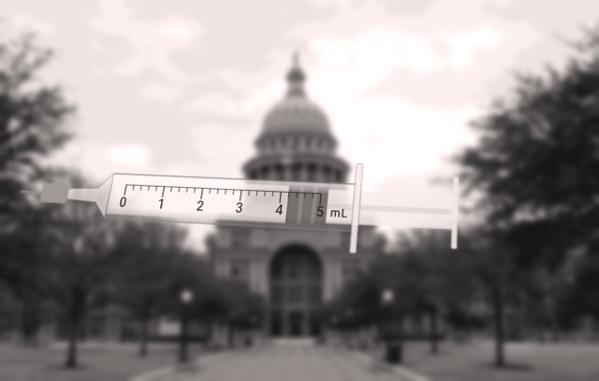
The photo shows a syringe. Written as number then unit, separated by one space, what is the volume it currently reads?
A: 4.2 mL
